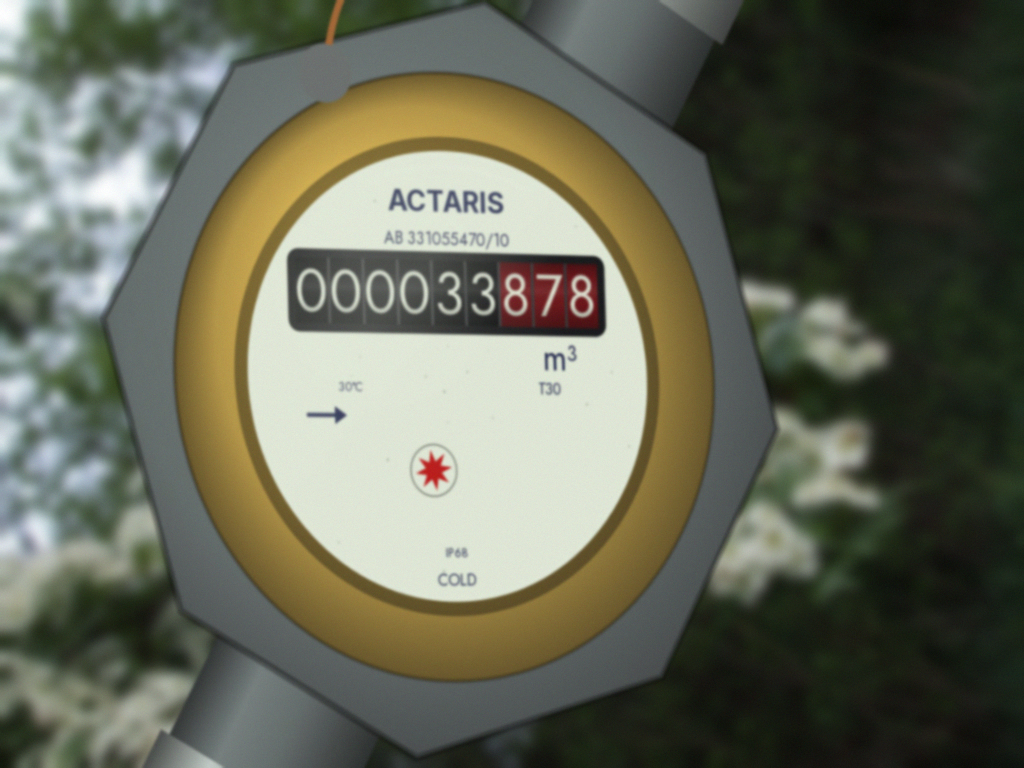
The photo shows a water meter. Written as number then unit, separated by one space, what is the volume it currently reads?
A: 33.878 m³
